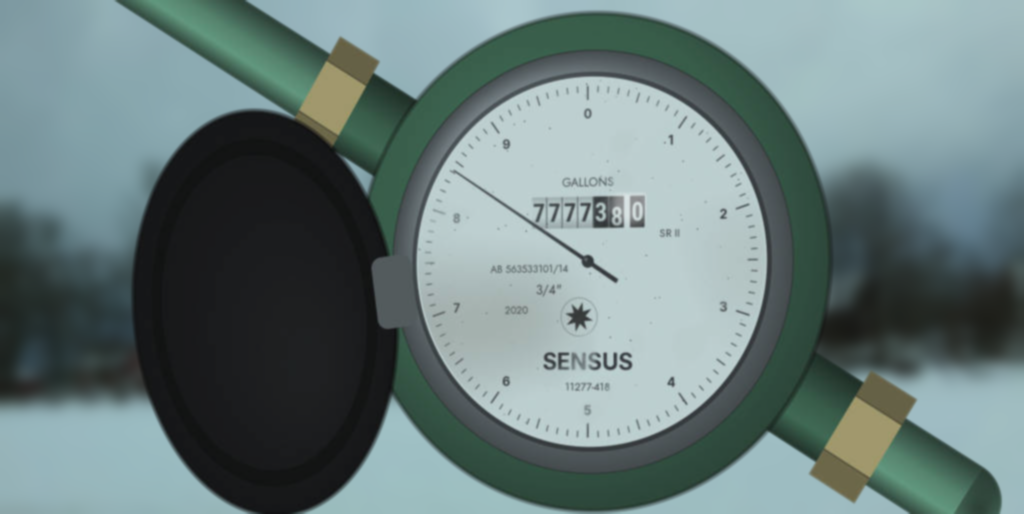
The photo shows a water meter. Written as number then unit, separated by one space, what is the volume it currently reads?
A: 7777378.4 gal
